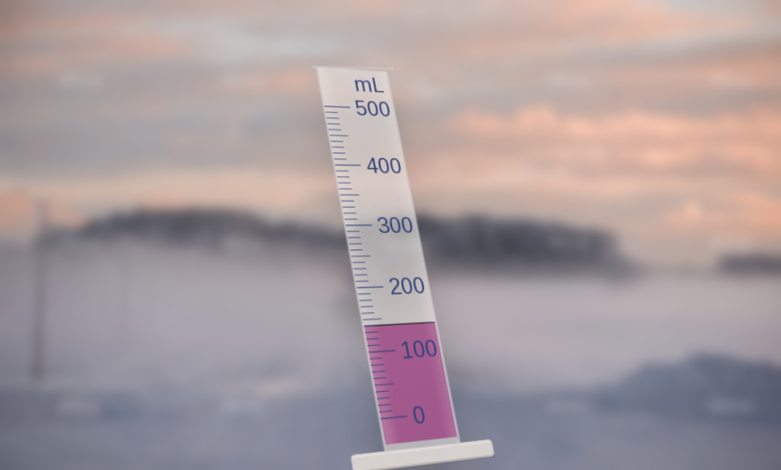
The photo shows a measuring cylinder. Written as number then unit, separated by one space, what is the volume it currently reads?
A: 140 mL
